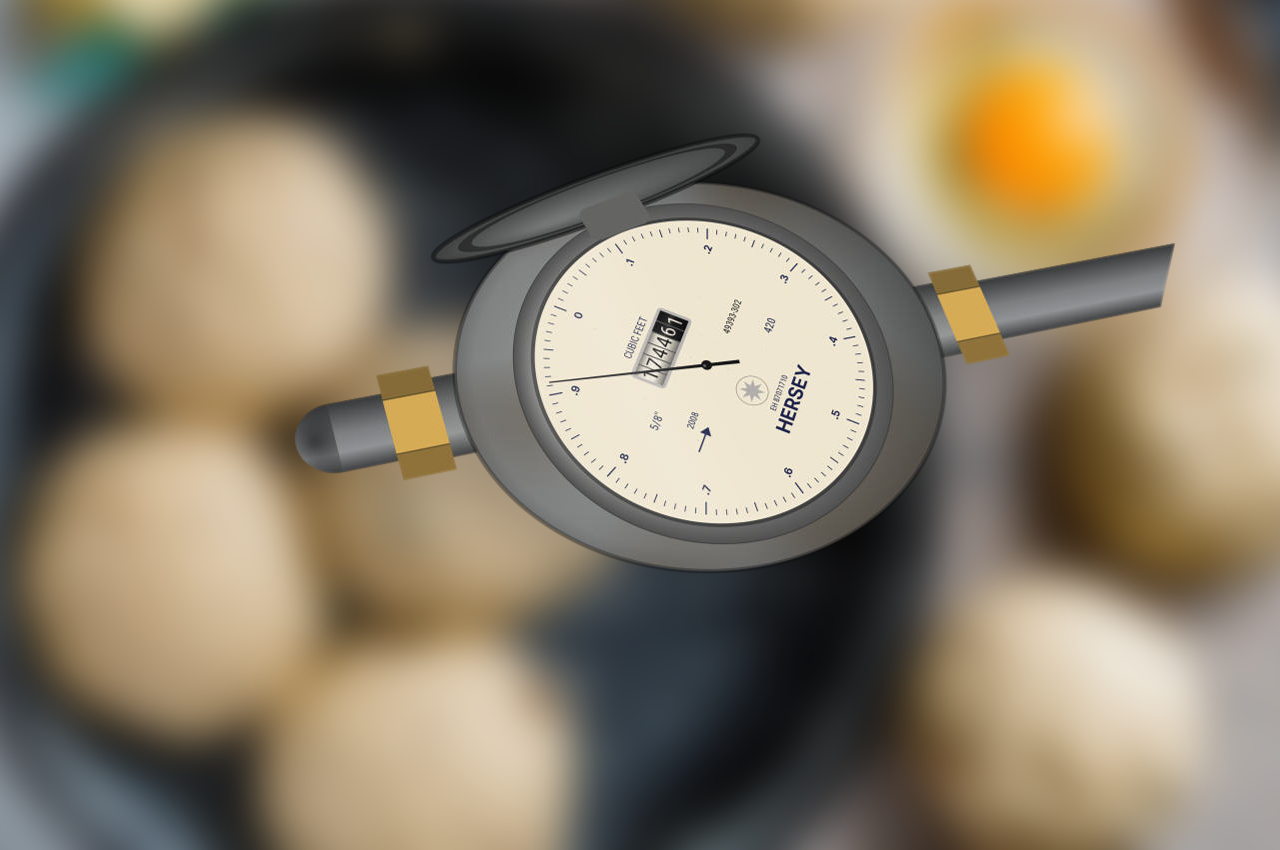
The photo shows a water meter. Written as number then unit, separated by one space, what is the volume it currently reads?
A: 174460.91 ft³
